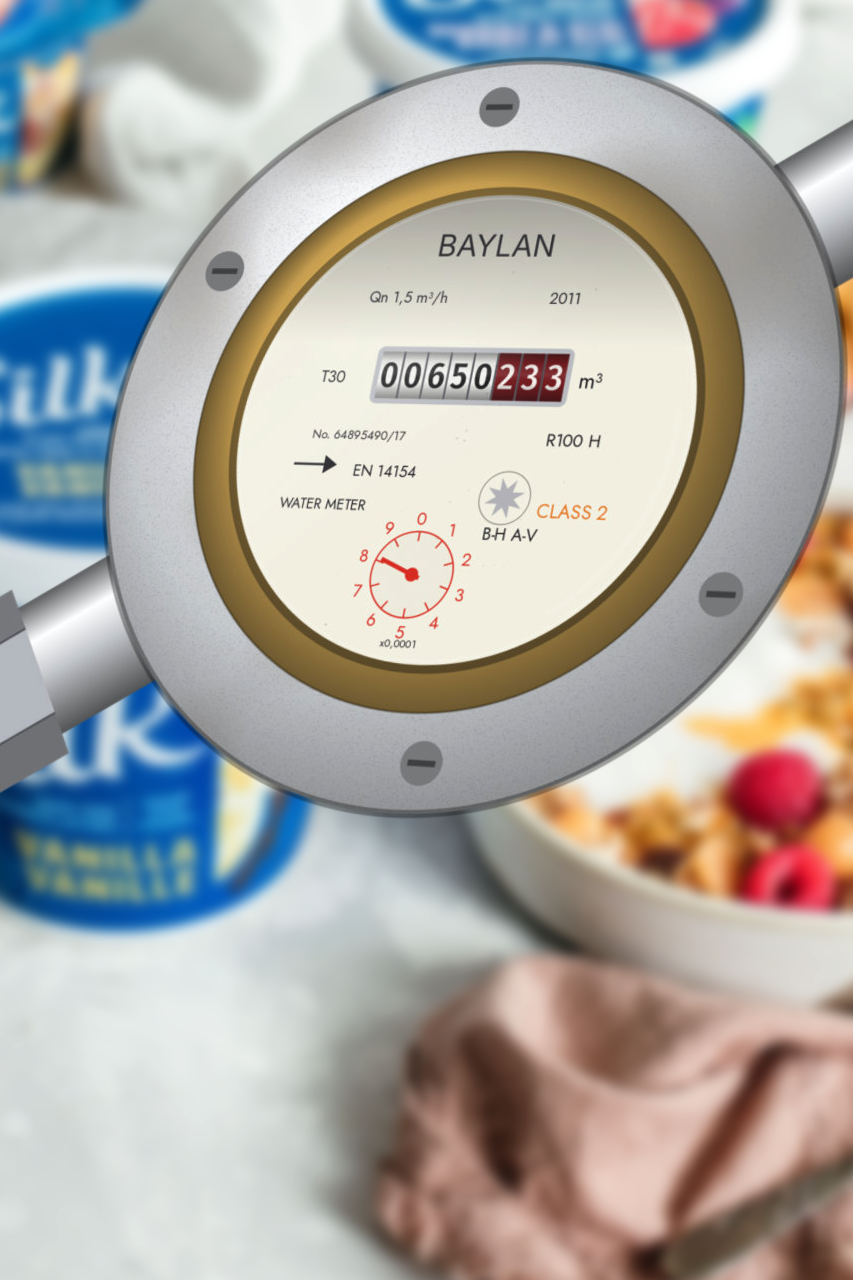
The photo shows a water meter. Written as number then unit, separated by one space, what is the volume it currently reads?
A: 650.2338 m³
